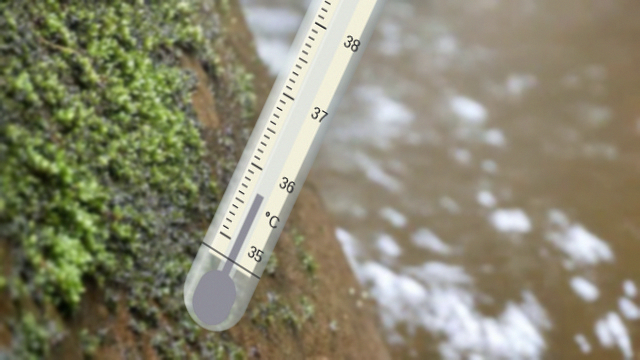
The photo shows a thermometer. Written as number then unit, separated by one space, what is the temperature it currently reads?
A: 35.7 °C
